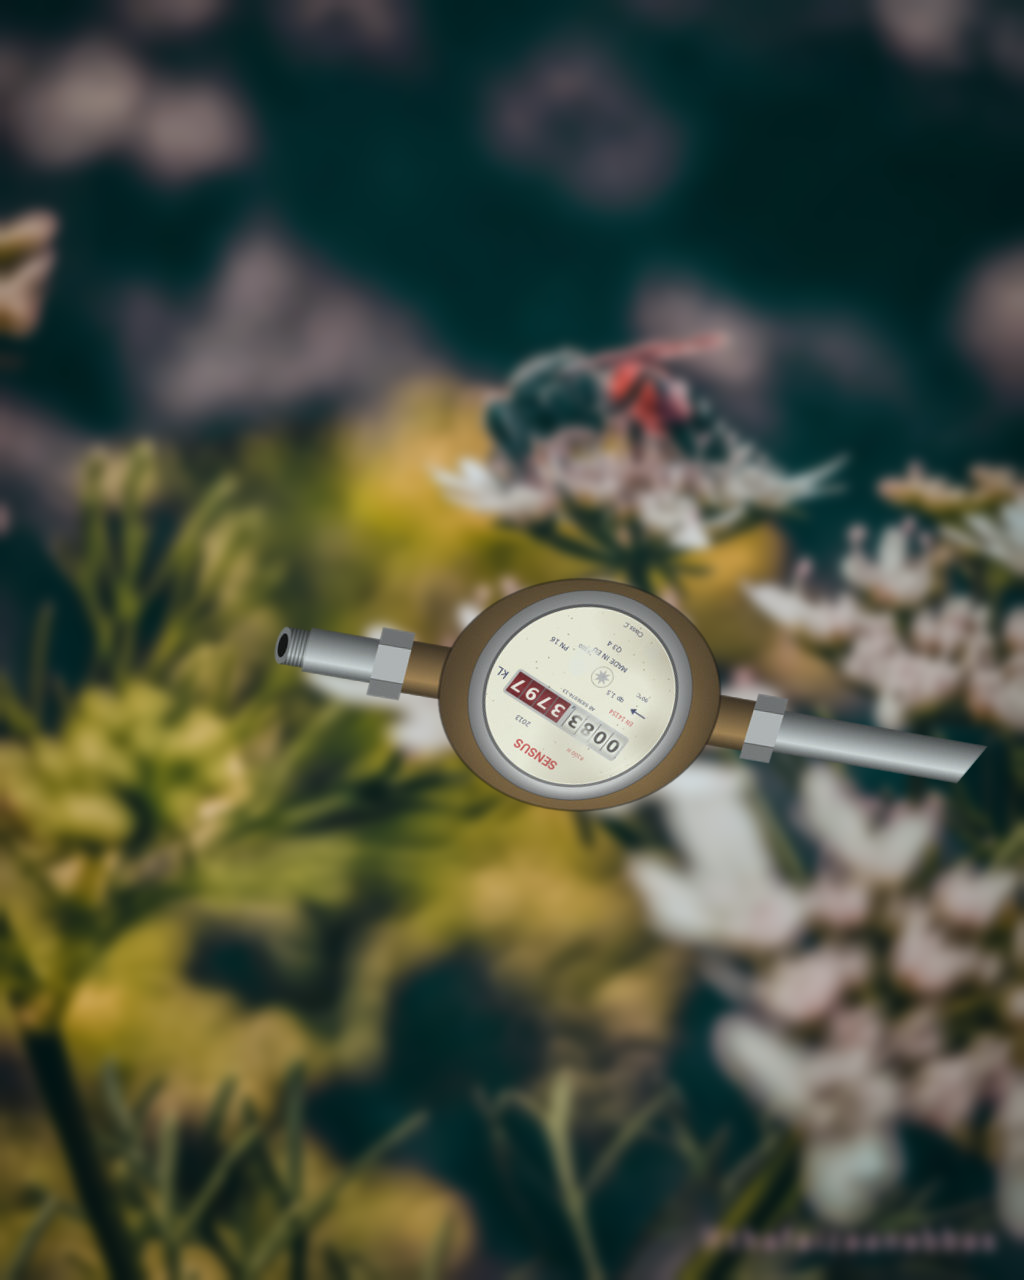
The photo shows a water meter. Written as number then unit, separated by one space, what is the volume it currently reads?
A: 83.3797 kL
